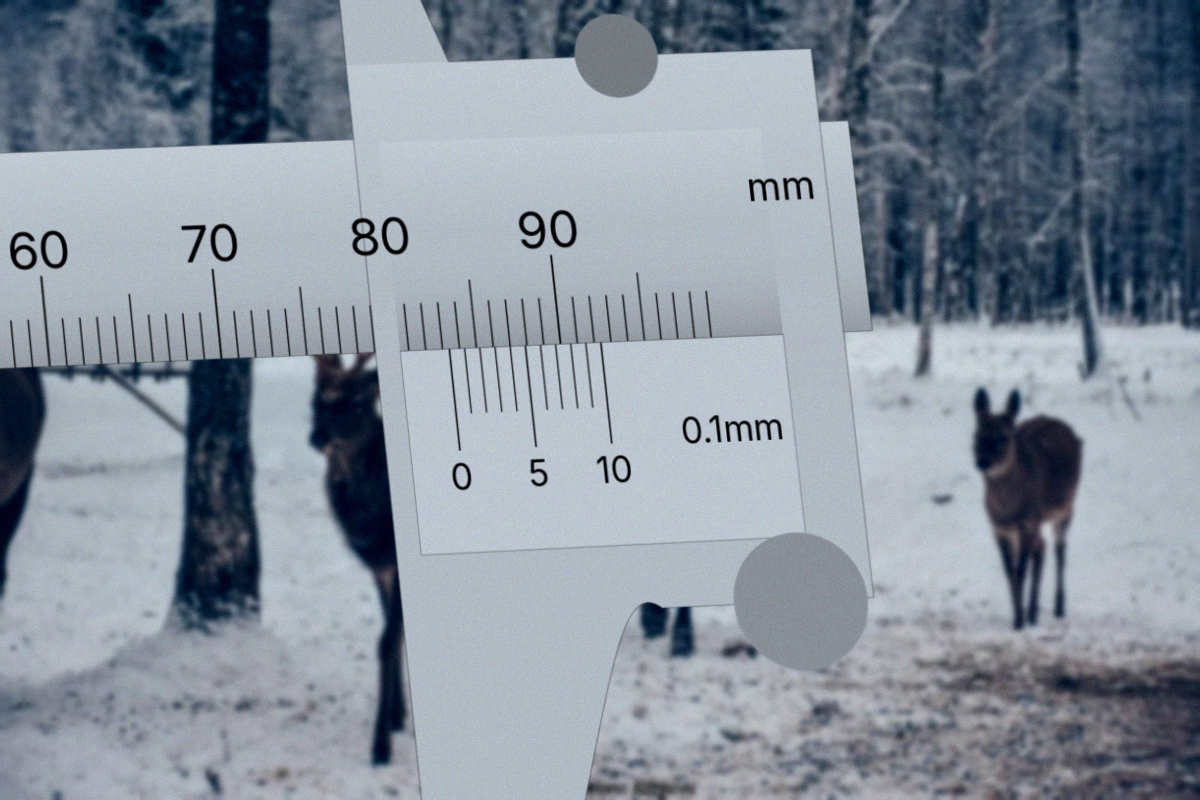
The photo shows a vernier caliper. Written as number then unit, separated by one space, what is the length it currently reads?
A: 83.4 mm
